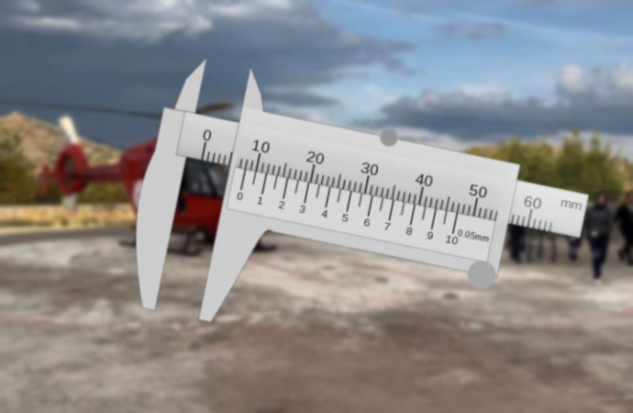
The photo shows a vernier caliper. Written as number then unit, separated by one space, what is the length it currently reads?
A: 8.0 mm
